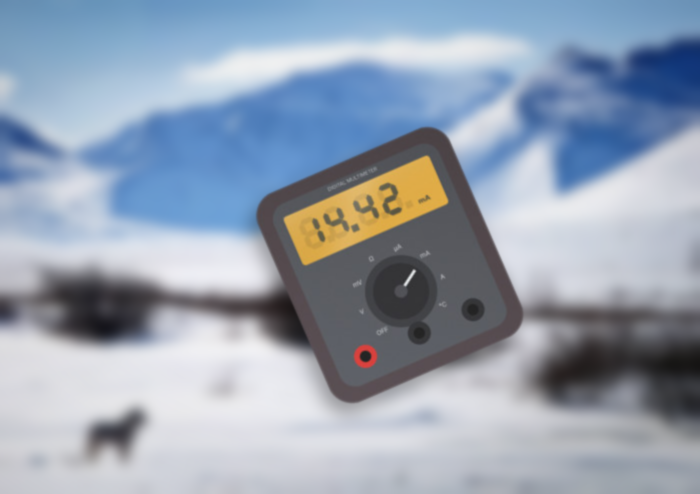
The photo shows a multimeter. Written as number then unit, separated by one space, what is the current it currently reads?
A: 14.42 mA
